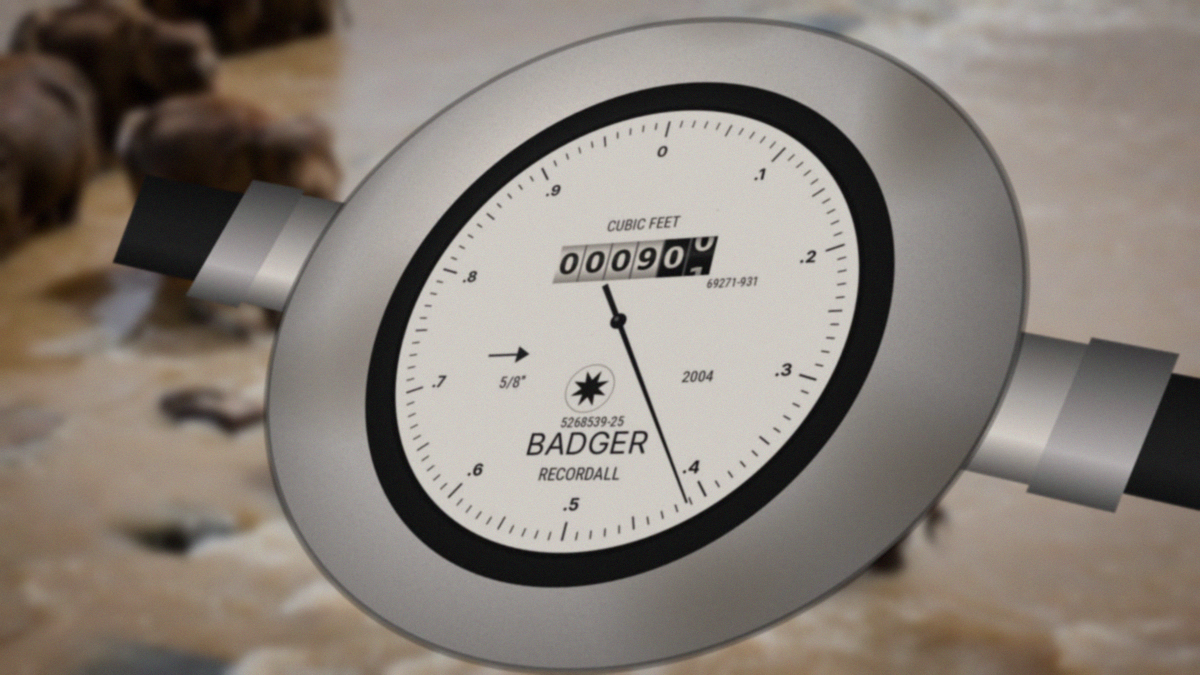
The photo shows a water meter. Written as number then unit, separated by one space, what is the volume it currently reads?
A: 900.41 ft³
